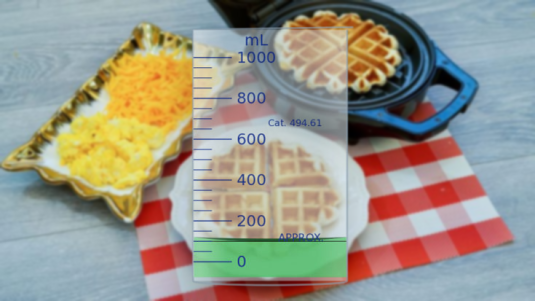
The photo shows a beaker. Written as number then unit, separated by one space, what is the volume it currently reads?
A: 100 mL
